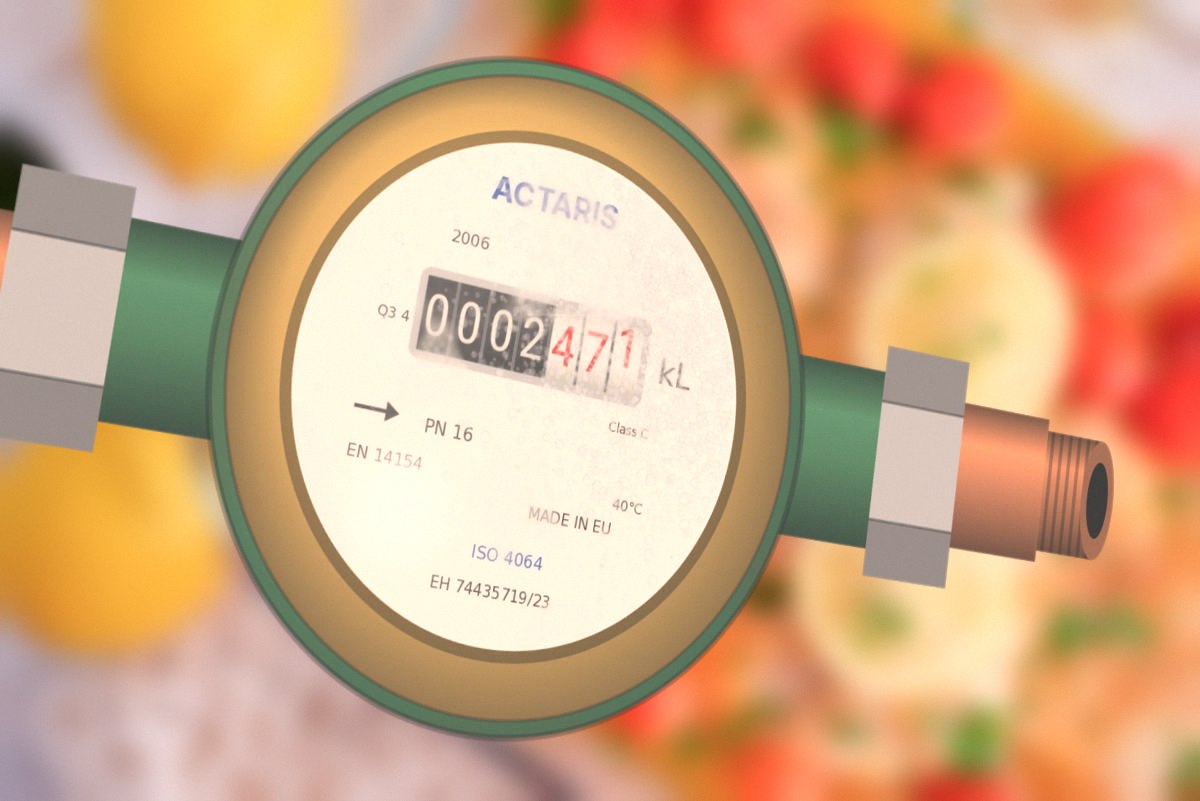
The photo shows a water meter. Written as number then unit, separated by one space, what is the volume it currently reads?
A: 2.471 kL
